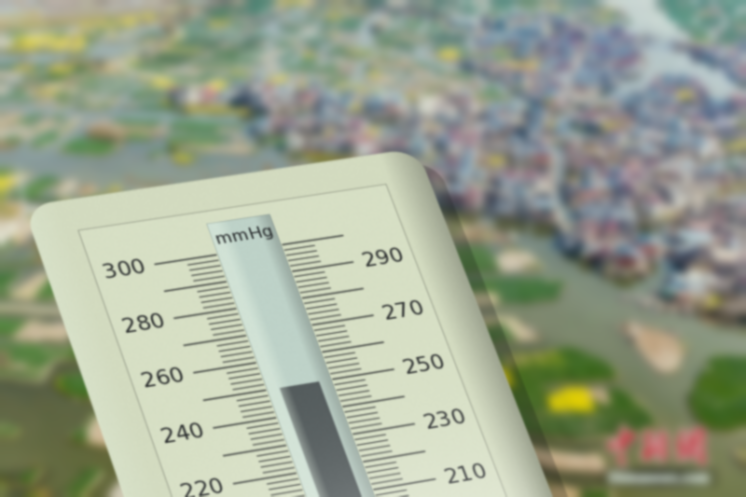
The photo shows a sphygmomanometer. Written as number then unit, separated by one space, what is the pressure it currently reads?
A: 250 mmHg
